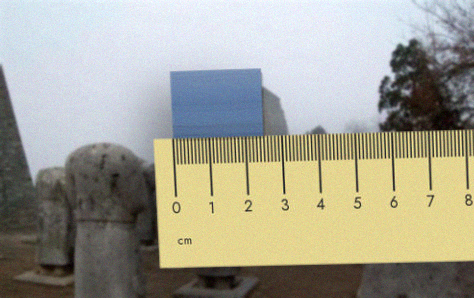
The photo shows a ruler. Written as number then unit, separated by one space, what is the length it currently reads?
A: 2.5 cm
